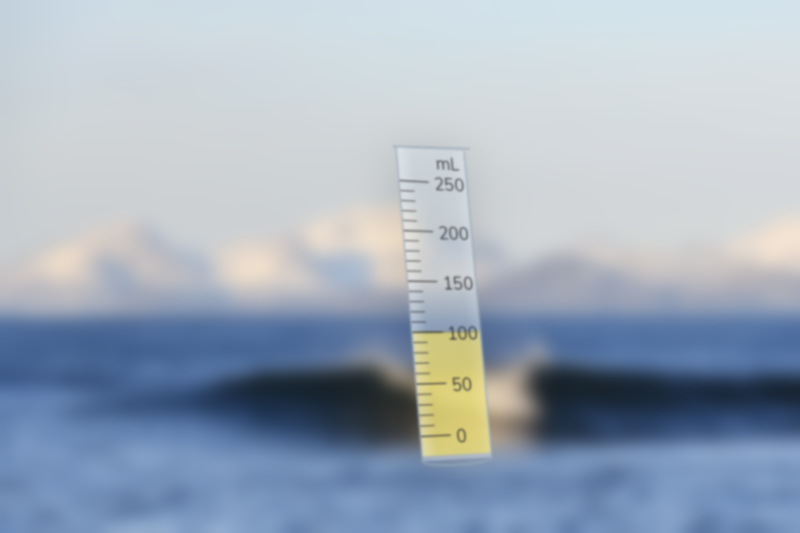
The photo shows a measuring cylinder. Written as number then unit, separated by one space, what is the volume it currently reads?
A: 100 mL
